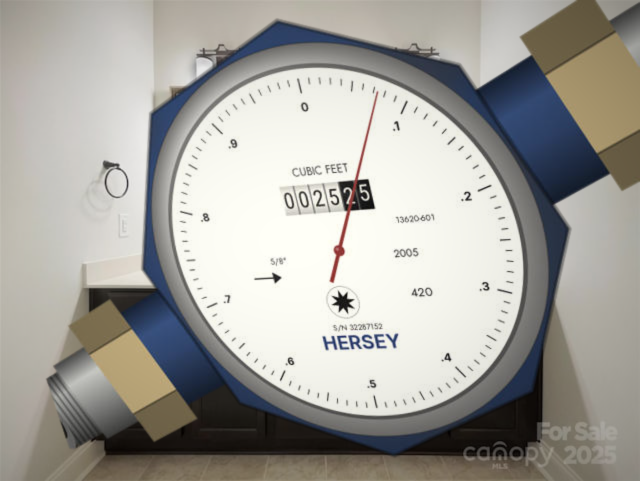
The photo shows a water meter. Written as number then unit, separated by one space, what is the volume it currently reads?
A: 2525.07 ft³
